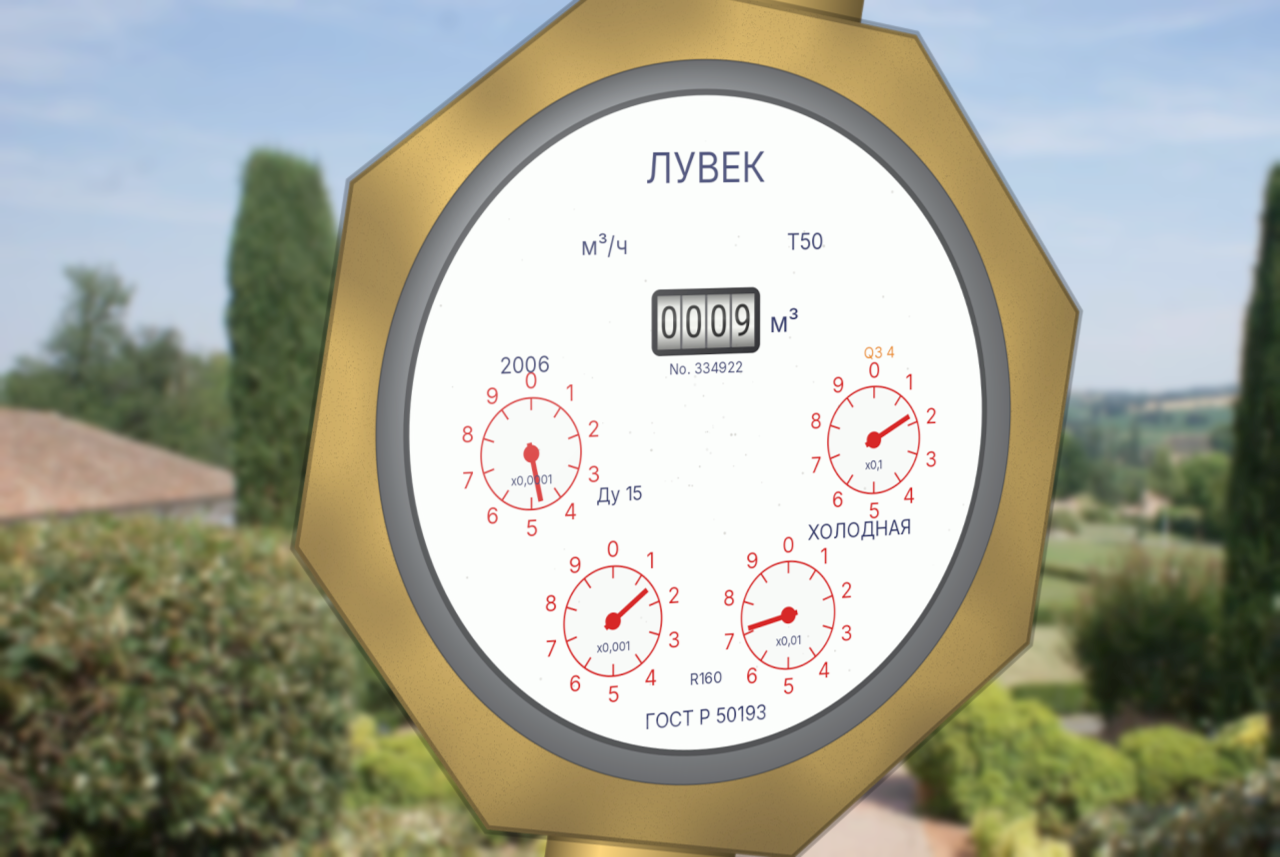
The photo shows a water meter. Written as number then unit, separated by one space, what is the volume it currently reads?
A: 9.1714 m³
